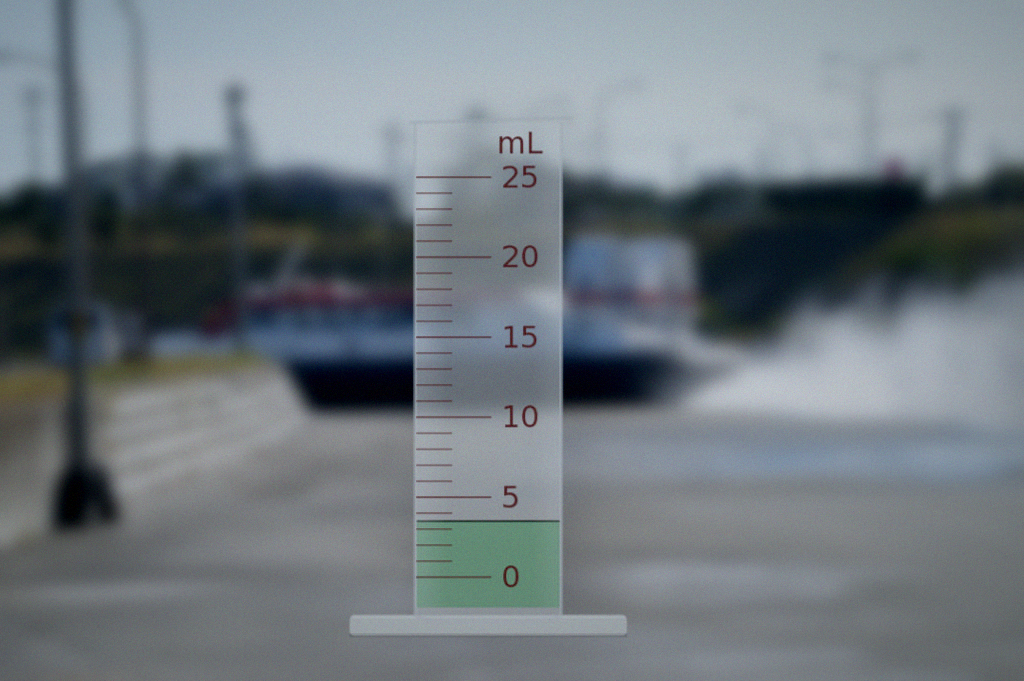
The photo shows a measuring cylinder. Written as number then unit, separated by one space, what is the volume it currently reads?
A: 3.5 mL
